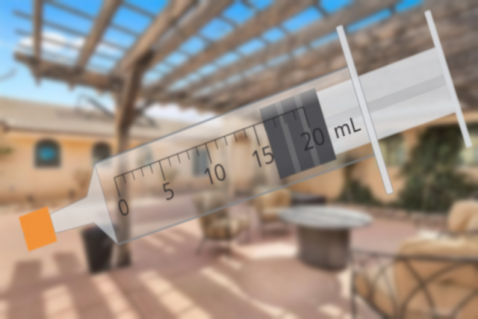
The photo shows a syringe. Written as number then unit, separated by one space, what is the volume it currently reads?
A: 16 mL
